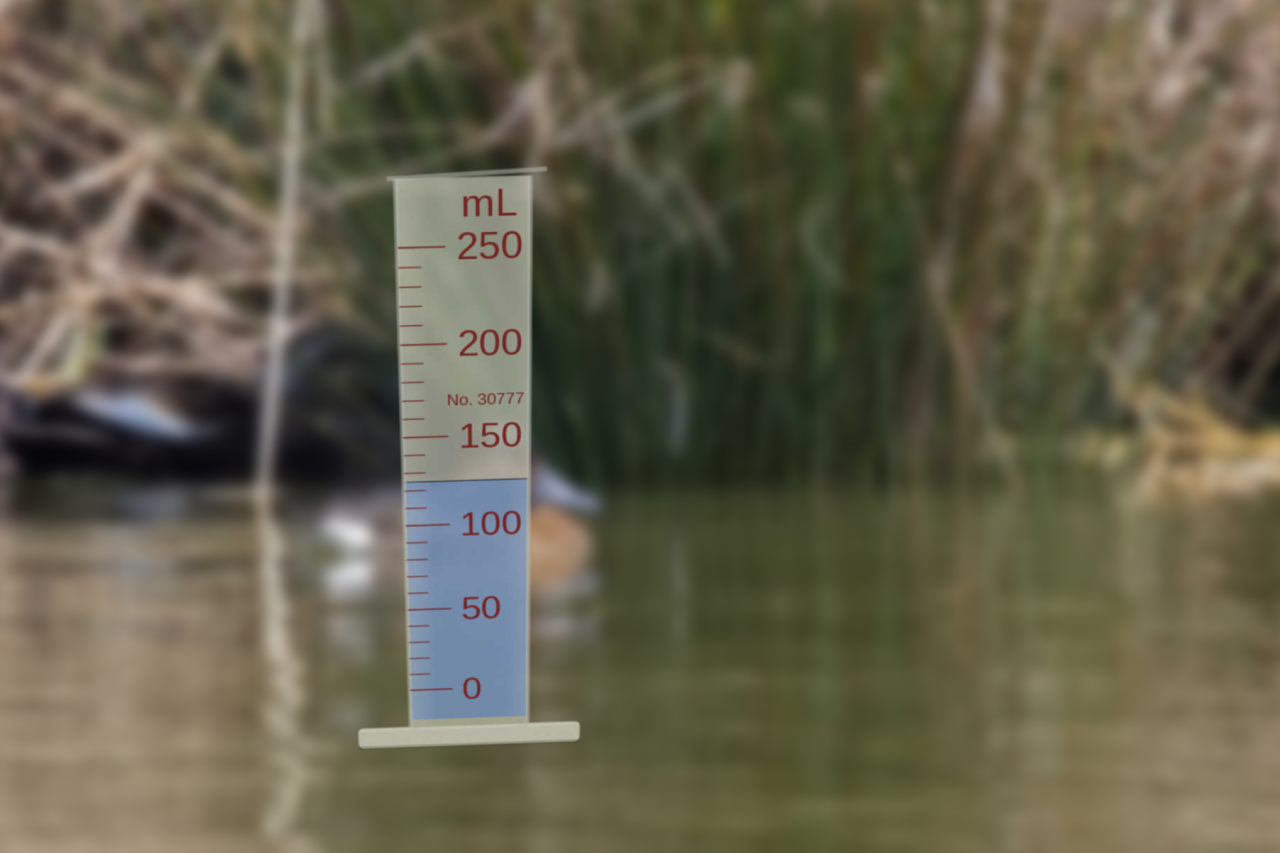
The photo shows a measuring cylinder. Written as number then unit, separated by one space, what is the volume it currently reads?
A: 125 mL
